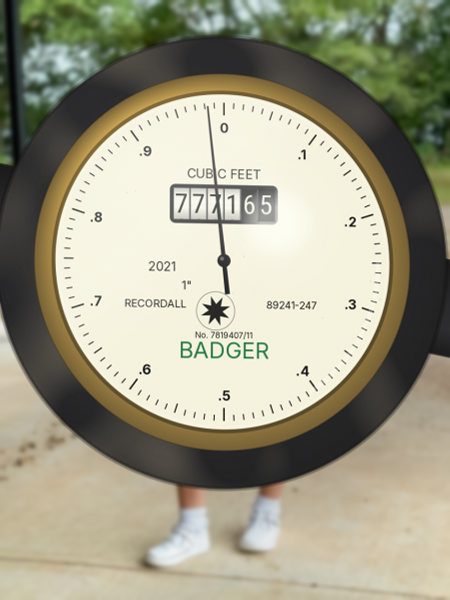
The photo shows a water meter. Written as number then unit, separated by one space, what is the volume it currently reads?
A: 777164.98 ft³
